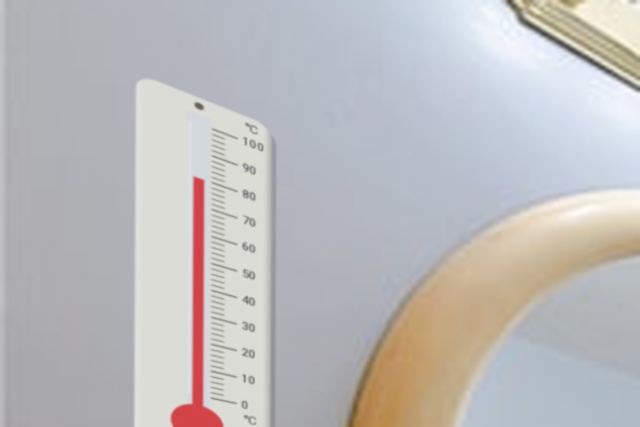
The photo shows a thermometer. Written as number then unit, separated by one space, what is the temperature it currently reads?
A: 80 °C
